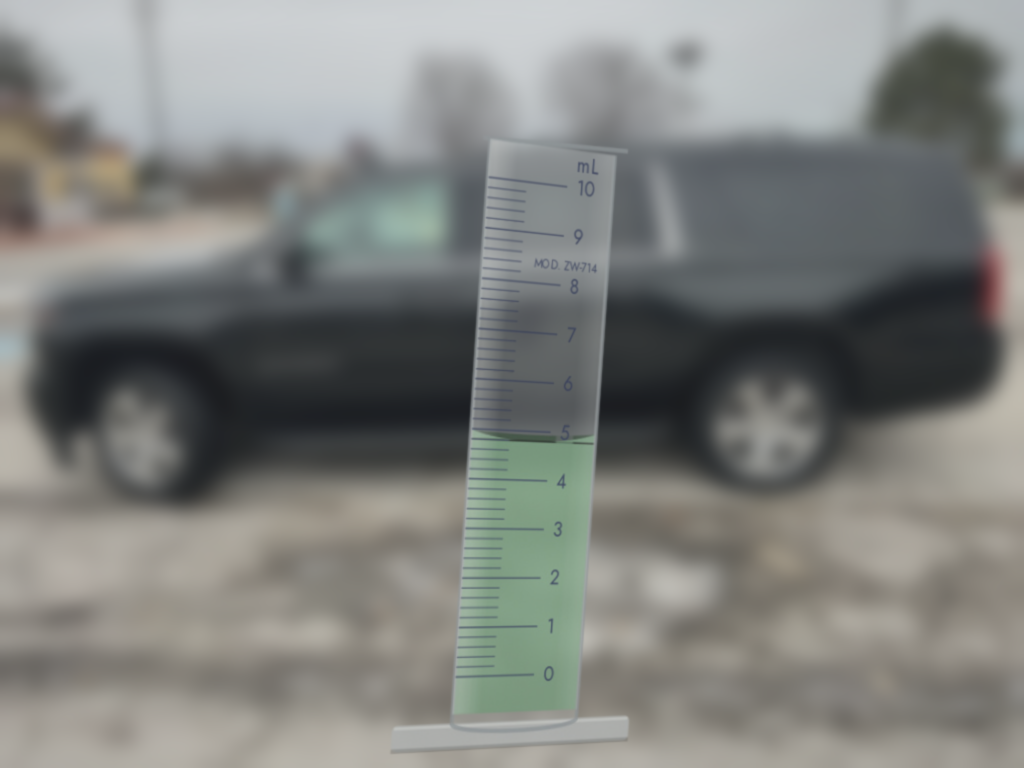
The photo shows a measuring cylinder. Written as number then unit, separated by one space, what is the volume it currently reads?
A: 4.8 mL
